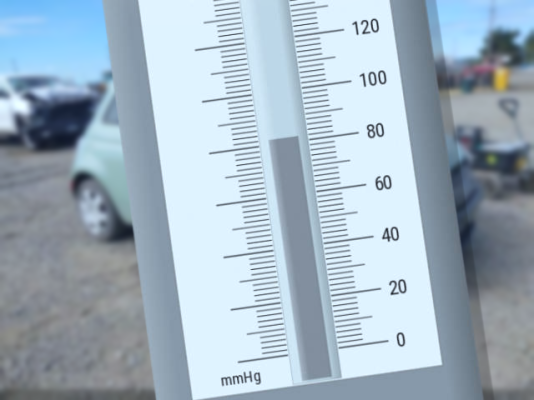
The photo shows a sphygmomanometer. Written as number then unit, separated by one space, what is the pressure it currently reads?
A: 82 mmHg
